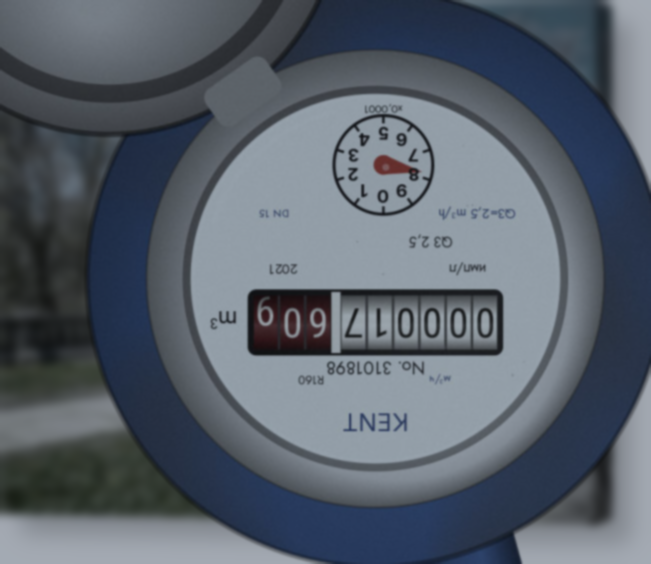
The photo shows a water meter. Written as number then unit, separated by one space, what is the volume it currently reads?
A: 17.6087 m³
